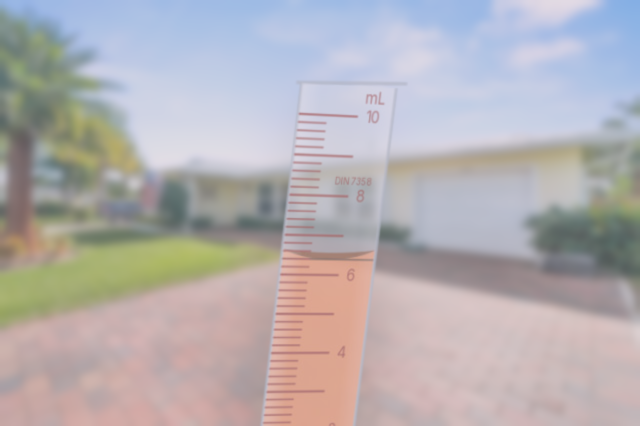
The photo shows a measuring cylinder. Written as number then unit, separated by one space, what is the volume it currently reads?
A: 6.4 mL
